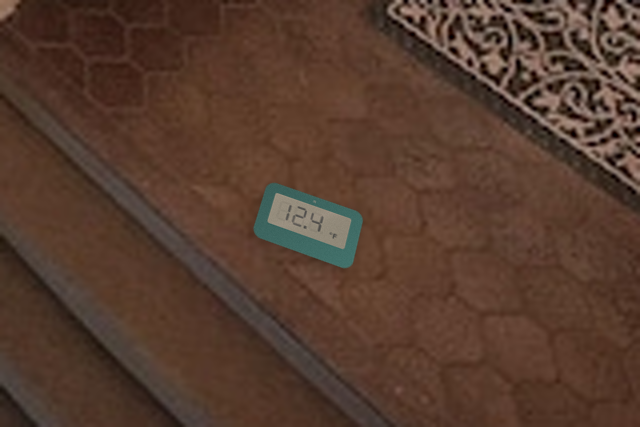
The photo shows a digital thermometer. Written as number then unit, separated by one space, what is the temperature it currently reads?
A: 12.4 °F
